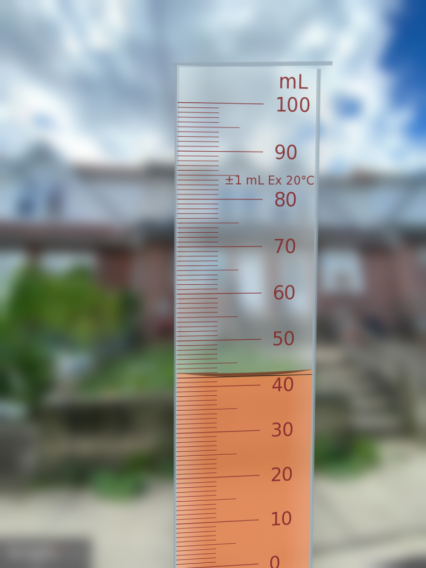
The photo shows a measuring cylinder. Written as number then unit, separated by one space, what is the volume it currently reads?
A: 42 mL
